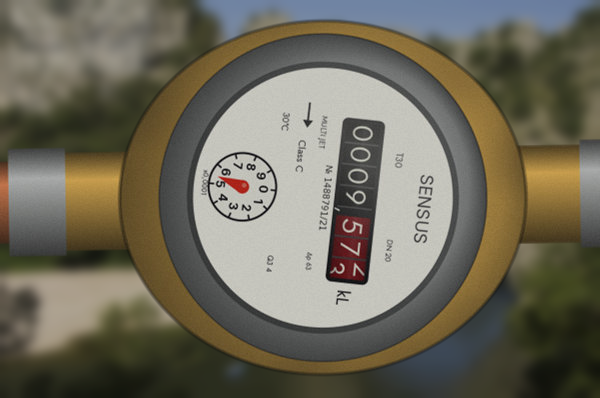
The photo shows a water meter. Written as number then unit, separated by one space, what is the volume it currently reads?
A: 9.5725 kL
